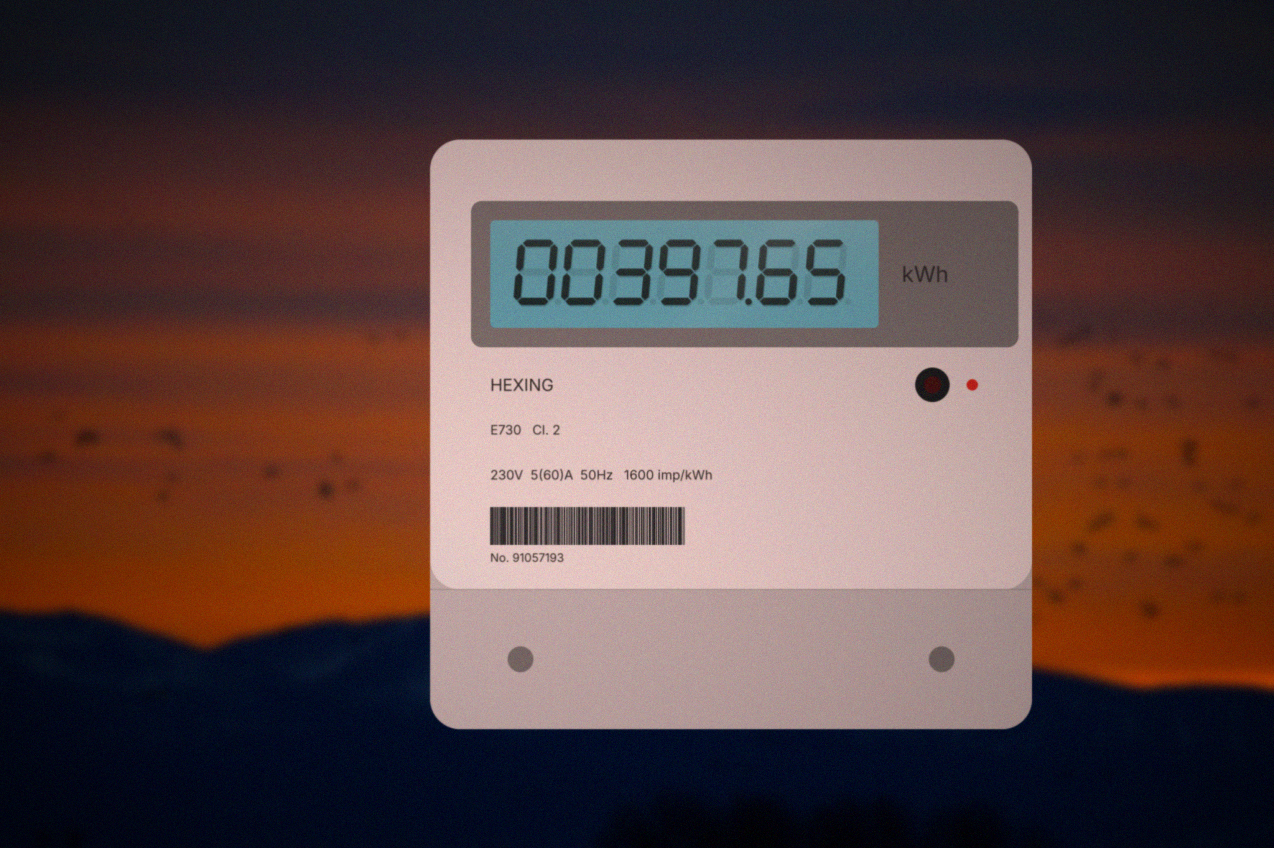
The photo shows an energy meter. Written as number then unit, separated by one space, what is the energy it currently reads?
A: 397.65 kWh
